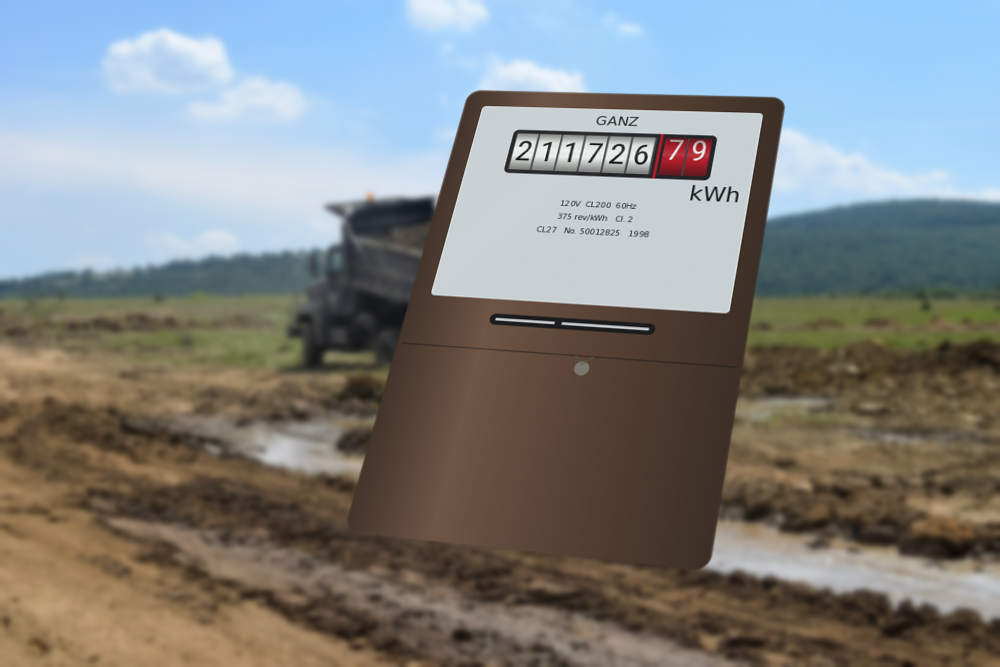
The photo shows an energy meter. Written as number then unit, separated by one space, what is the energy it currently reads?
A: 211726.79 kWh
